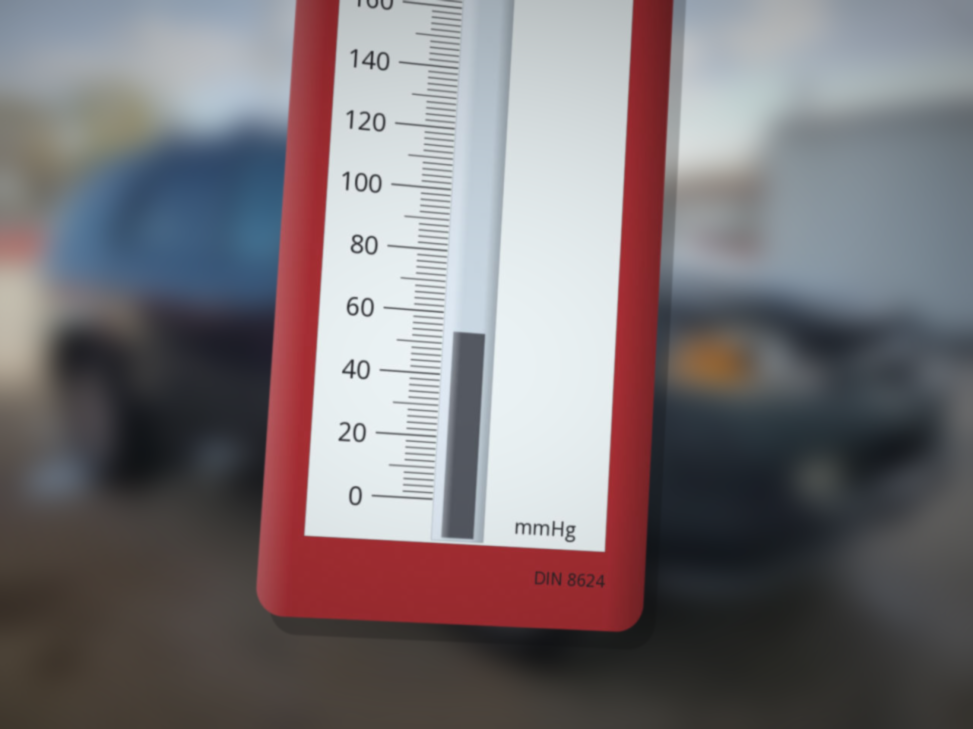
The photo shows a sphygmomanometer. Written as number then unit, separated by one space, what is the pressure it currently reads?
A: 54 mmHg
